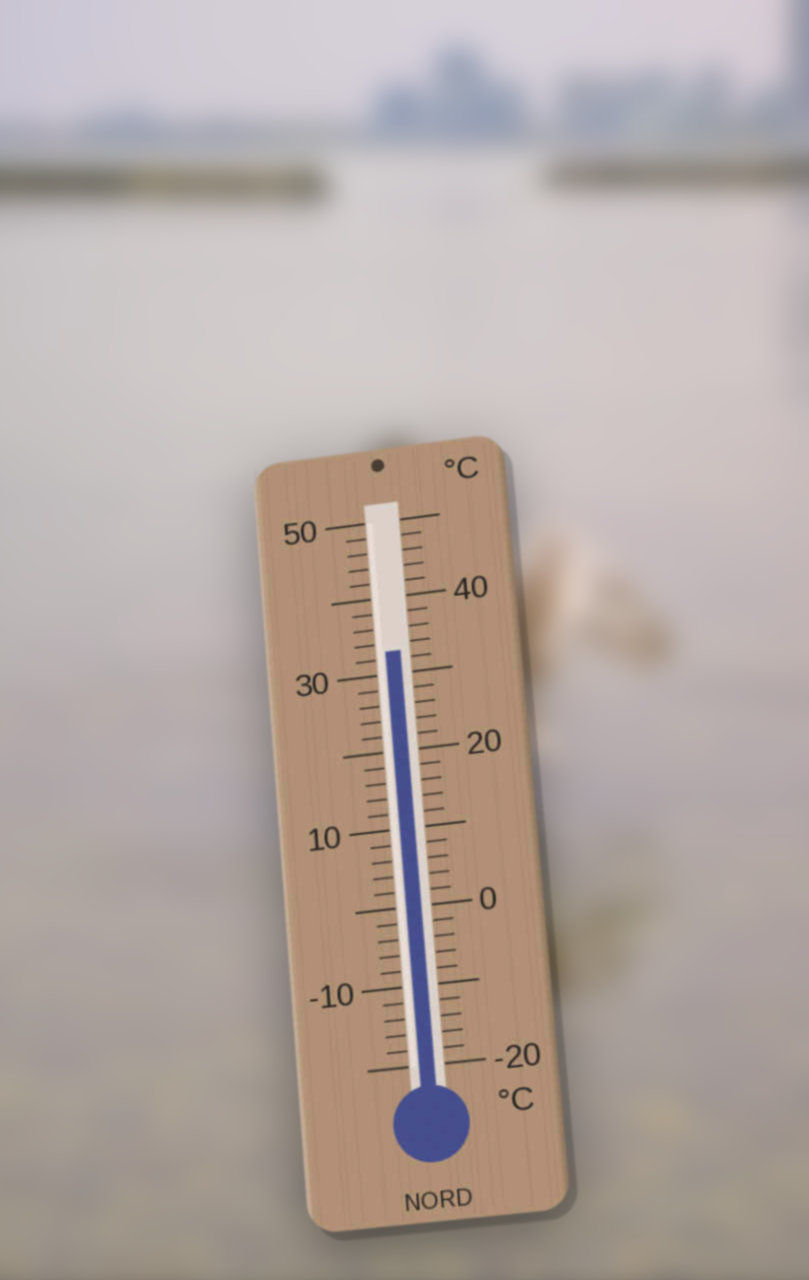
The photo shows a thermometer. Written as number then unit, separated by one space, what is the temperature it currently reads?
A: 33 °C
